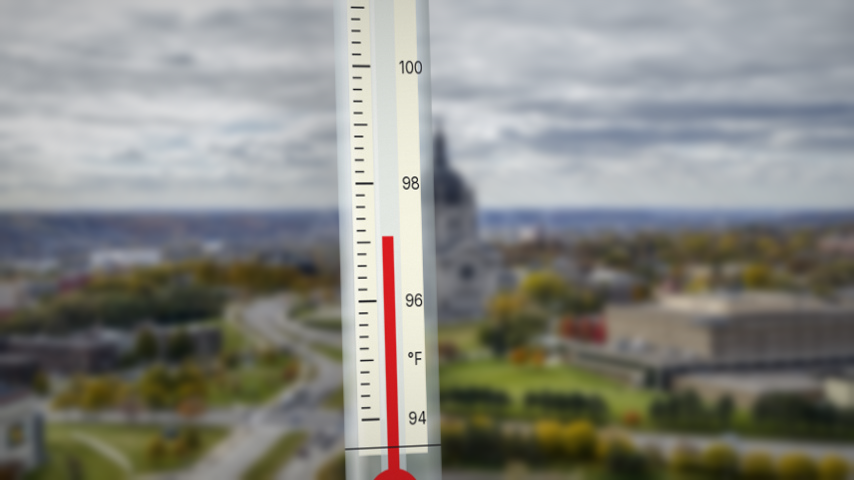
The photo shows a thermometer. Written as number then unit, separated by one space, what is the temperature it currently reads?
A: 97.1 °F
